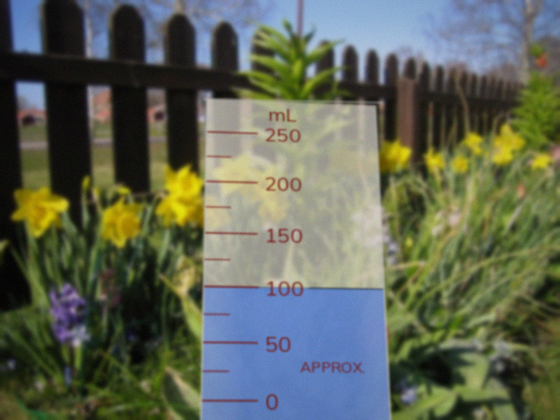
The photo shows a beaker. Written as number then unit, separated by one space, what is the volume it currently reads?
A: 100 mL
